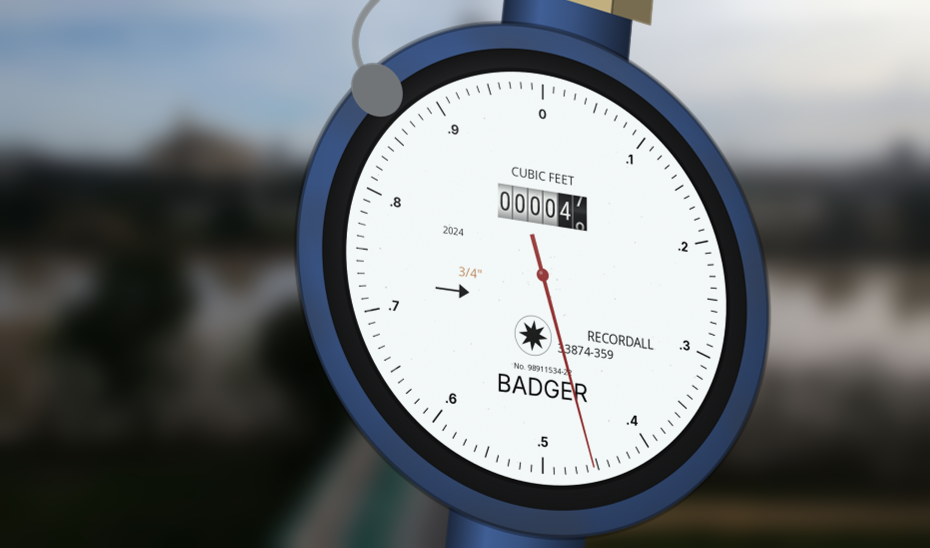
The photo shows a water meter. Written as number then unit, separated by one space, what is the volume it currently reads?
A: 47.45 ft³
